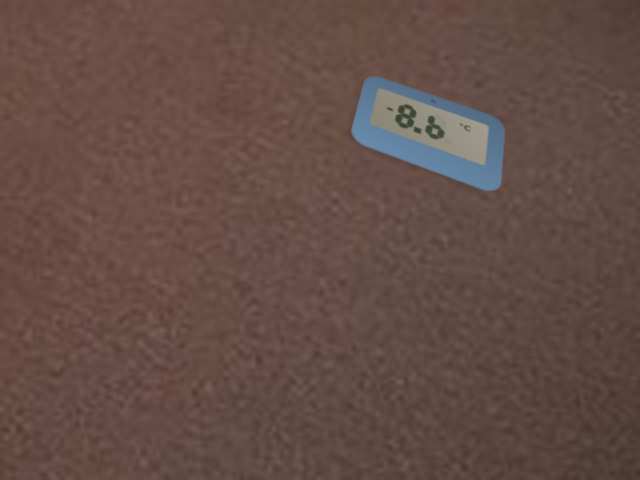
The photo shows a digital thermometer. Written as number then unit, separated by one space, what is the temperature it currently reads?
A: -8.6 °C
